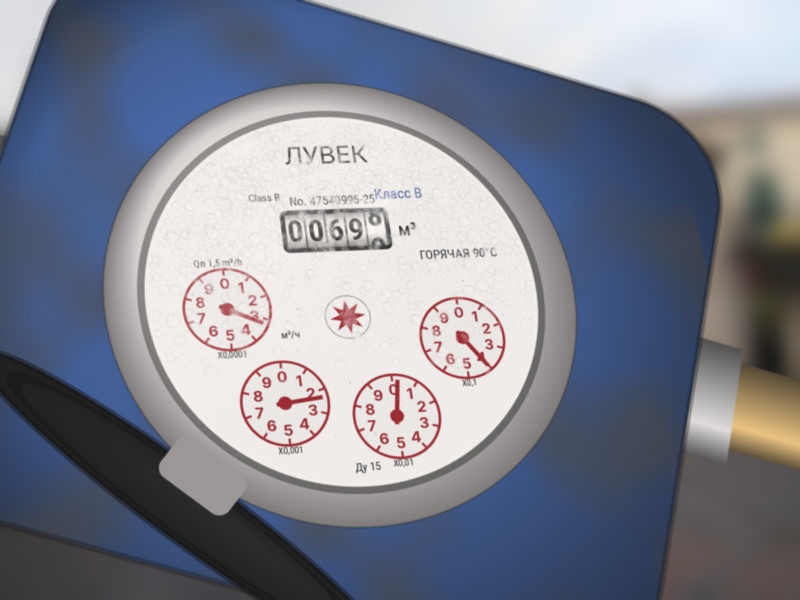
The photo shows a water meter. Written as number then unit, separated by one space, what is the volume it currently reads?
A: 698.4023 m³
